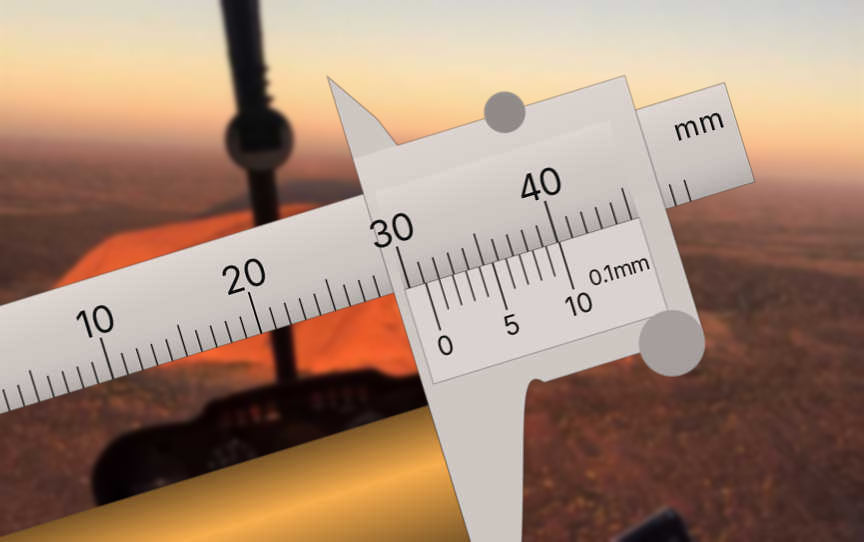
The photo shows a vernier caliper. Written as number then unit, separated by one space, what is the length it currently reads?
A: 31.1 mm
